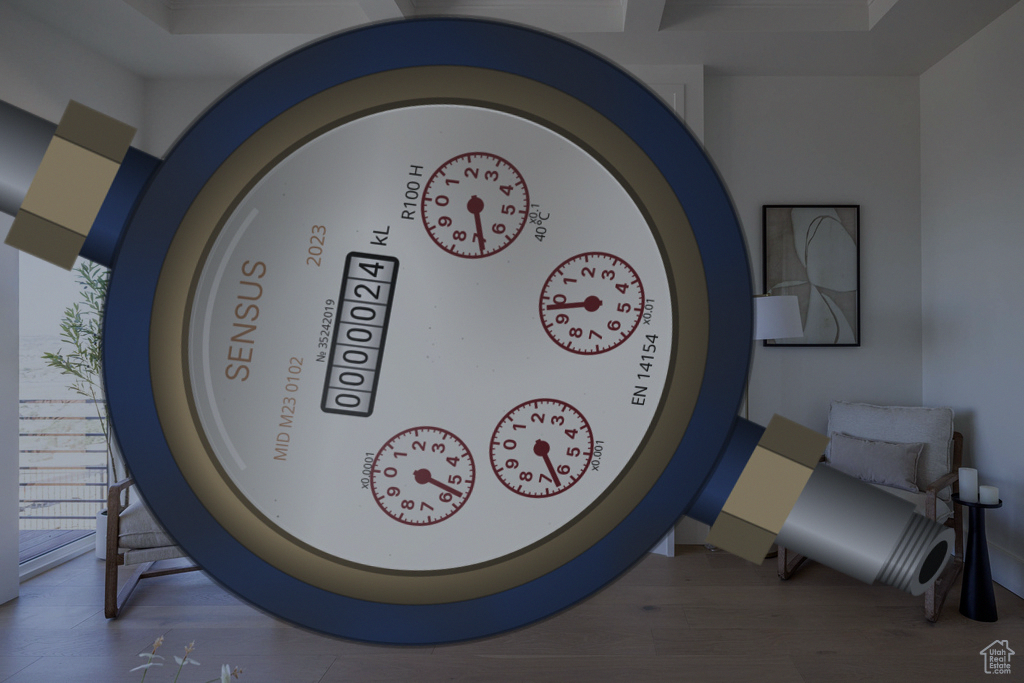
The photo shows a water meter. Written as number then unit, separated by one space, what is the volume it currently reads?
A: 24.6965 kL
